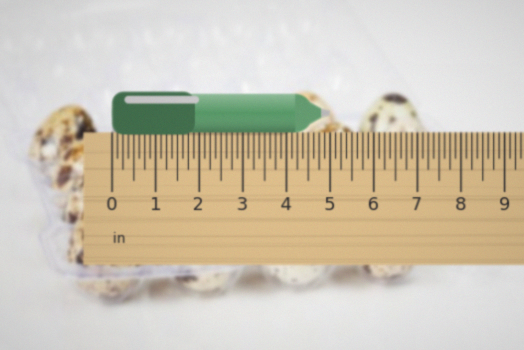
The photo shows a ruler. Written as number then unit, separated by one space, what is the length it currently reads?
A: 5 in
